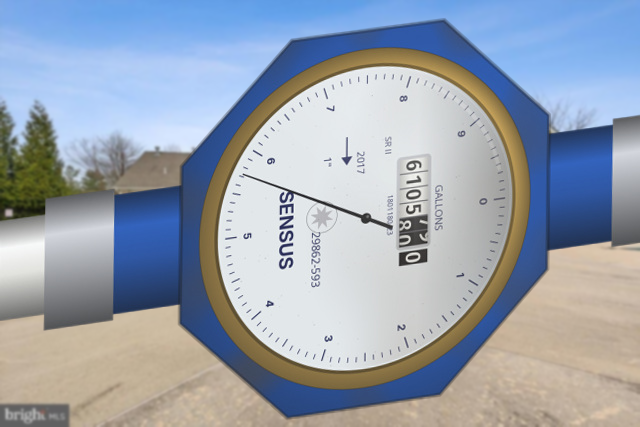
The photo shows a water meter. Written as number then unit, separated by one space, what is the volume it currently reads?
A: 6105795.7 gal
